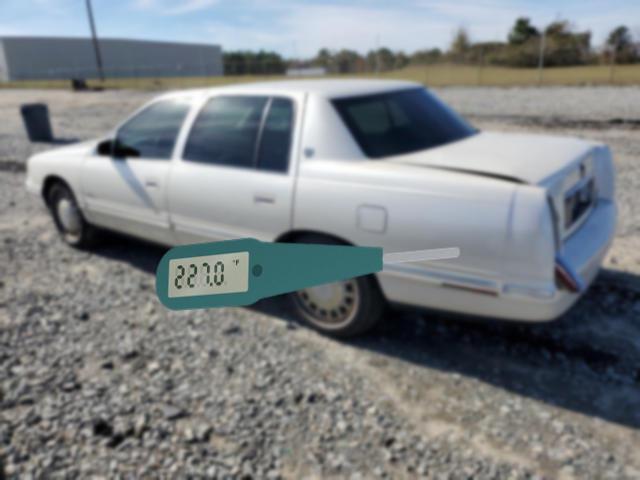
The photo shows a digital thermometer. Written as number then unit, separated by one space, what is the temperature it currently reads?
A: 227.0 °F
